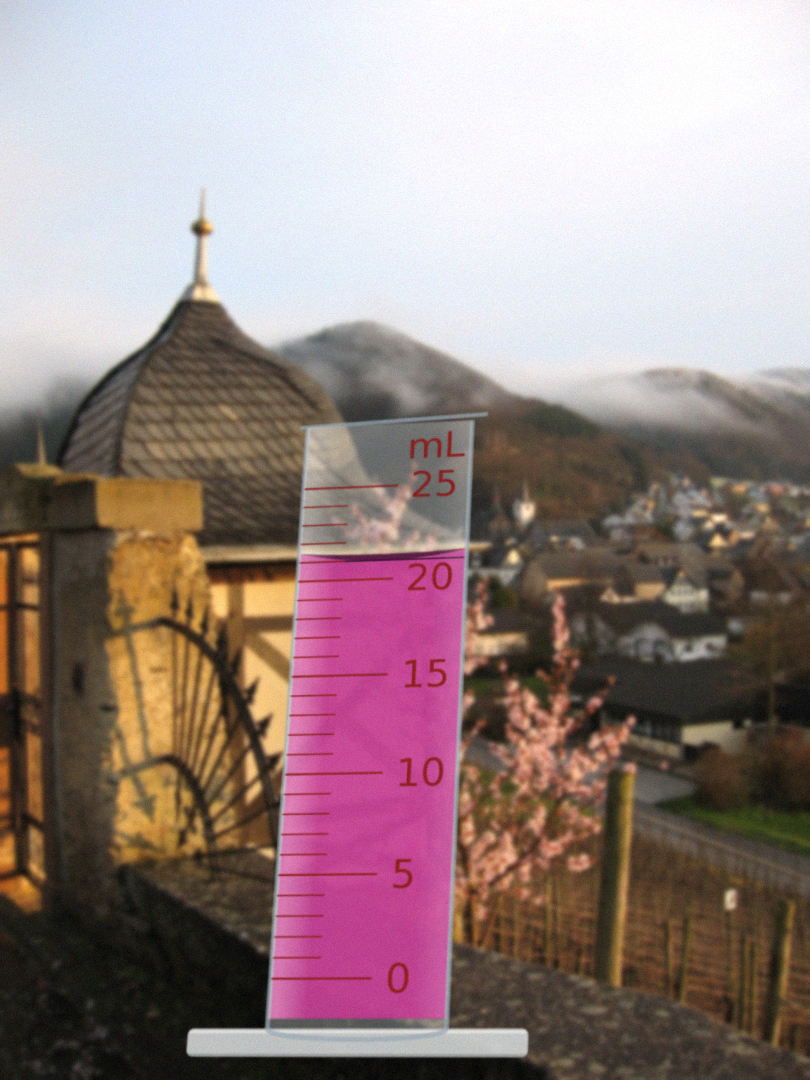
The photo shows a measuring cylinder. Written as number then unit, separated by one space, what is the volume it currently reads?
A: 21 mL
